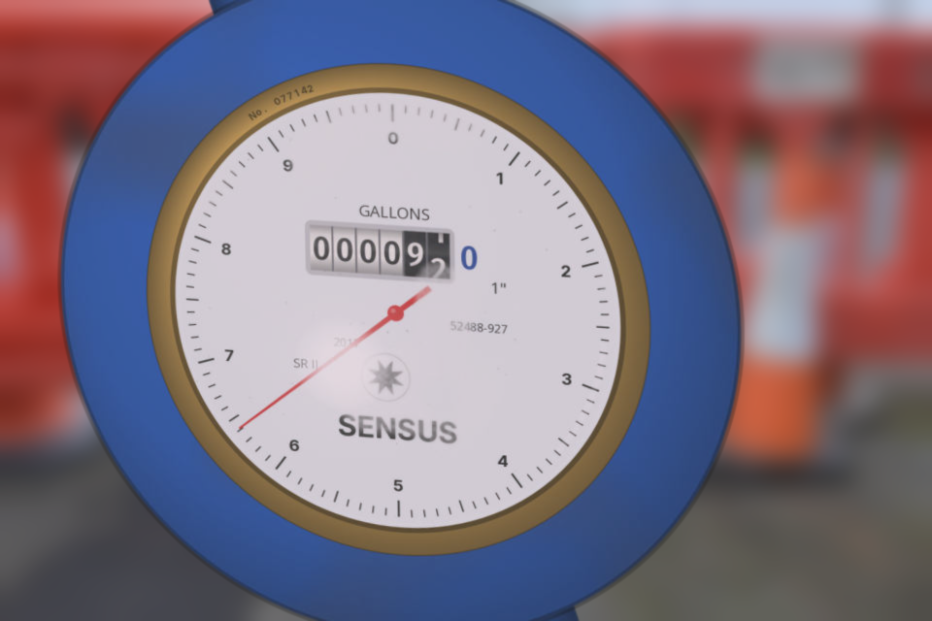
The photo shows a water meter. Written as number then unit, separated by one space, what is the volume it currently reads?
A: 916.4 gal
